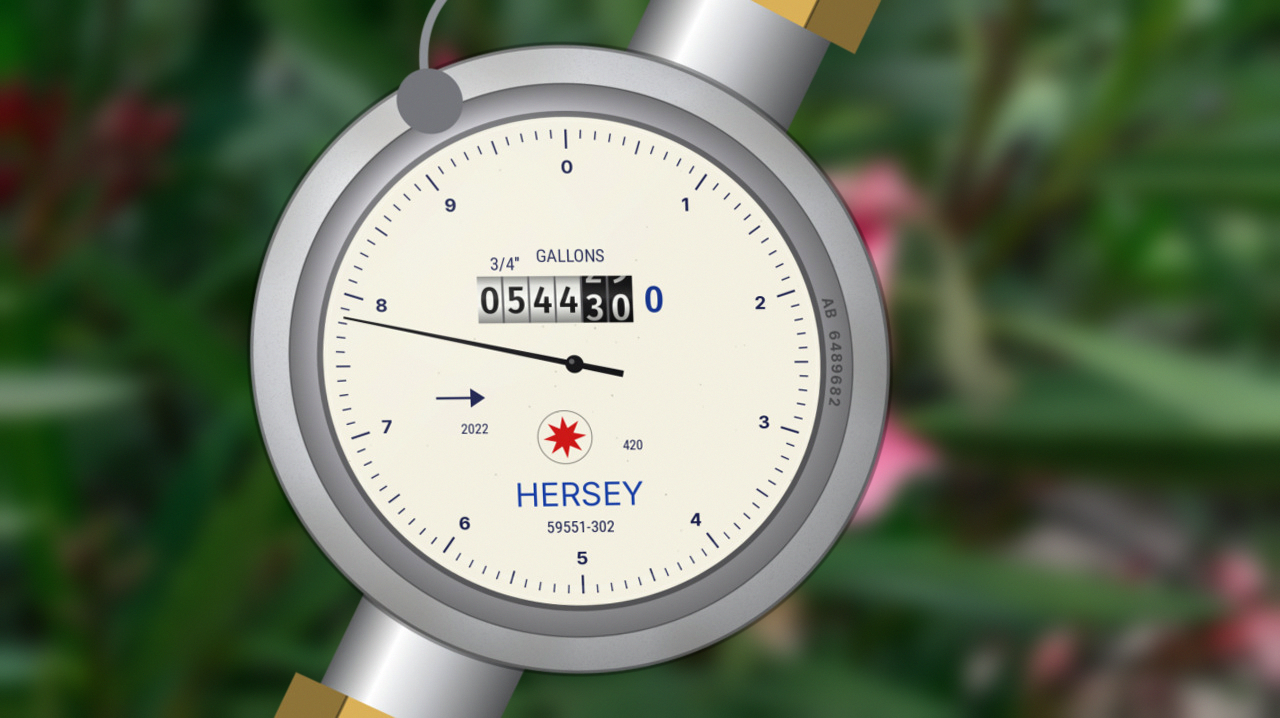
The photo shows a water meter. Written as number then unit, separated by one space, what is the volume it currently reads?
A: 544297.8 gal
